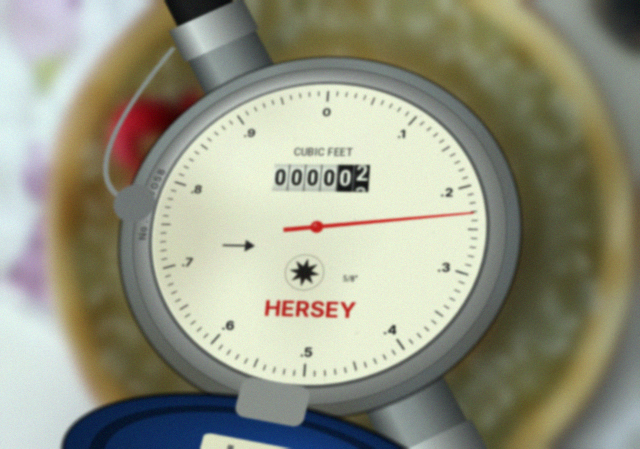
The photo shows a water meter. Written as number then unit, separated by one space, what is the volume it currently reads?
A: 2.23 ft³
